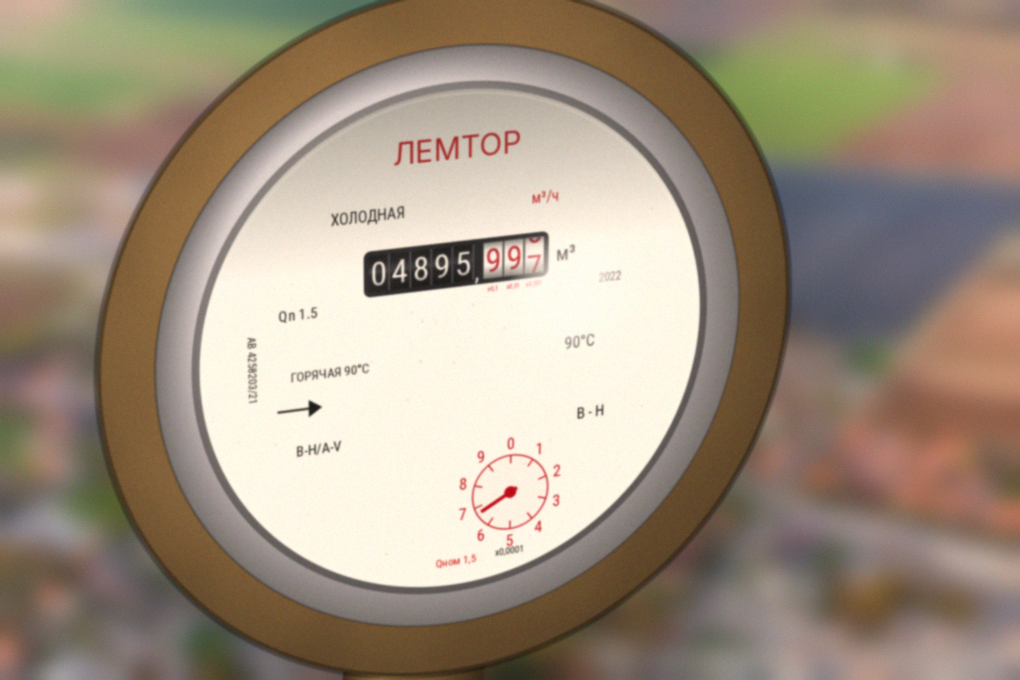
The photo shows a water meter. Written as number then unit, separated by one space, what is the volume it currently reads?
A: 4895.9966 m³
